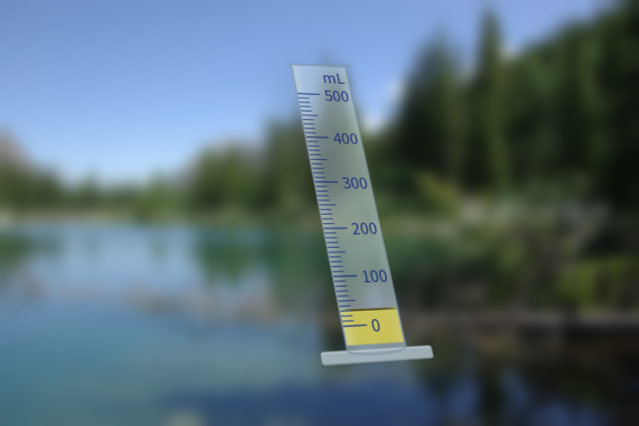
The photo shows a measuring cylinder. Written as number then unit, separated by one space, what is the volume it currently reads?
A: 30 mL
